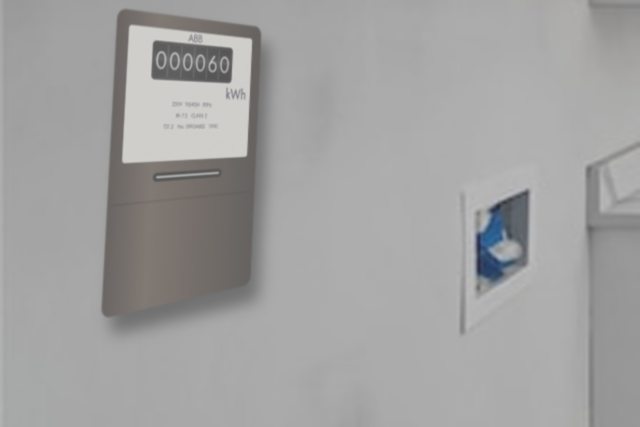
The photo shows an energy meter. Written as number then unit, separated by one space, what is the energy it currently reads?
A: 60 kWh
